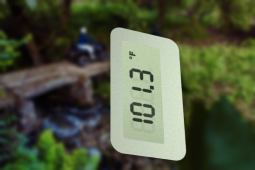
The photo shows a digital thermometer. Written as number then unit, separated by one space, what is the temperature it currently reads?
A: 101.3 °F
